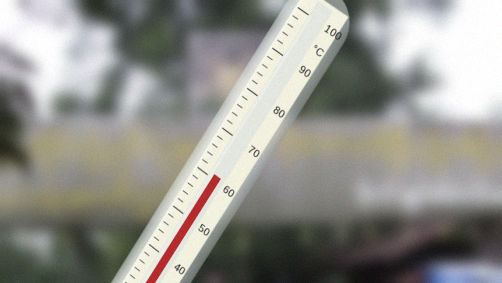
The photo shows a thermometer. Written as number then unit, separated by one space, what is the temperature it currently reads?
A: 61 °C
